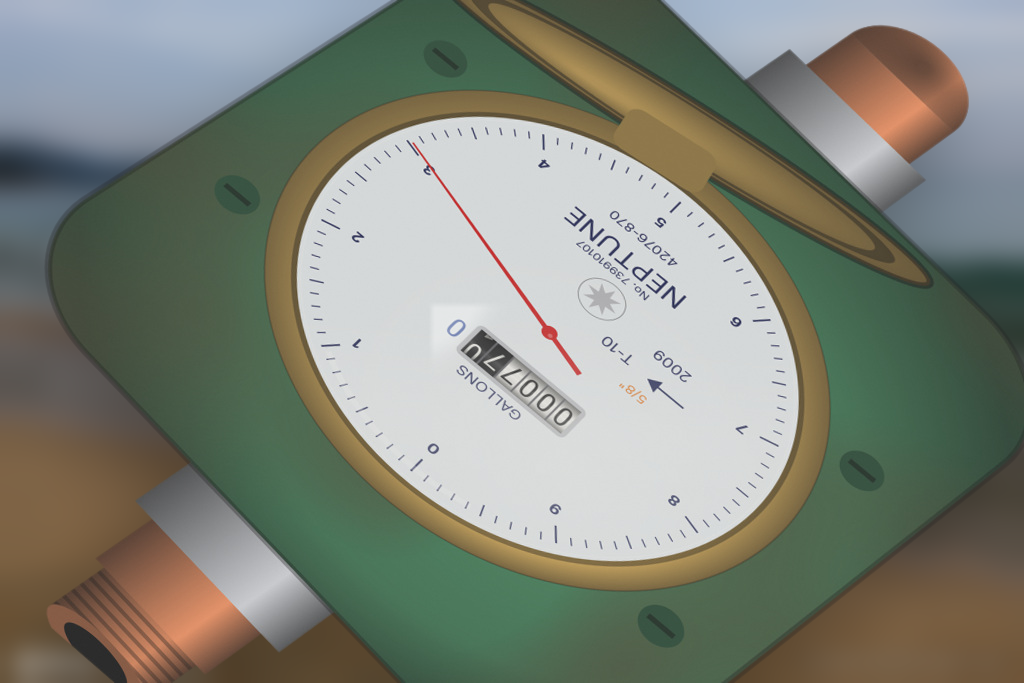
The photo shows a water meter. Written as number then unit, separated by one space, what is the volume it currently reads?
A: 7703.0 gal
